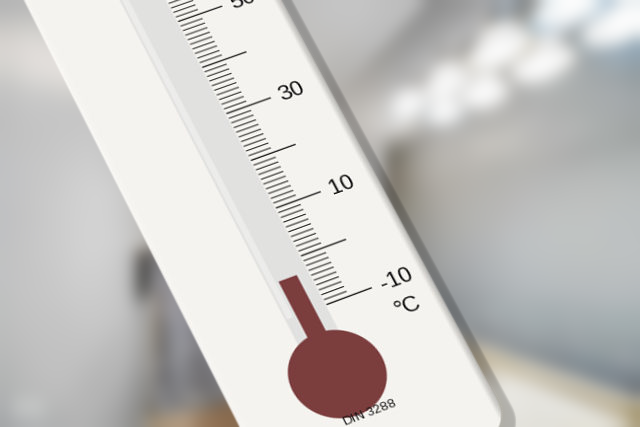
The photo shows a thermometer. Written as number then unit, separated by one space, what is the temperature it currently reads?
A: -3 °C
